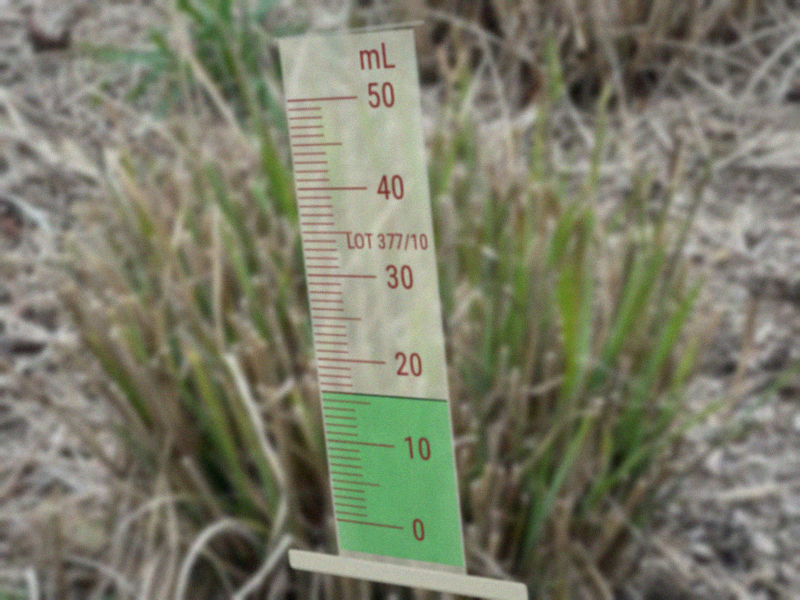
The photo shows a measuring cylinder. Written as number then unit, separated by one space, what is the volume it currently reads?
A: 16 mL
